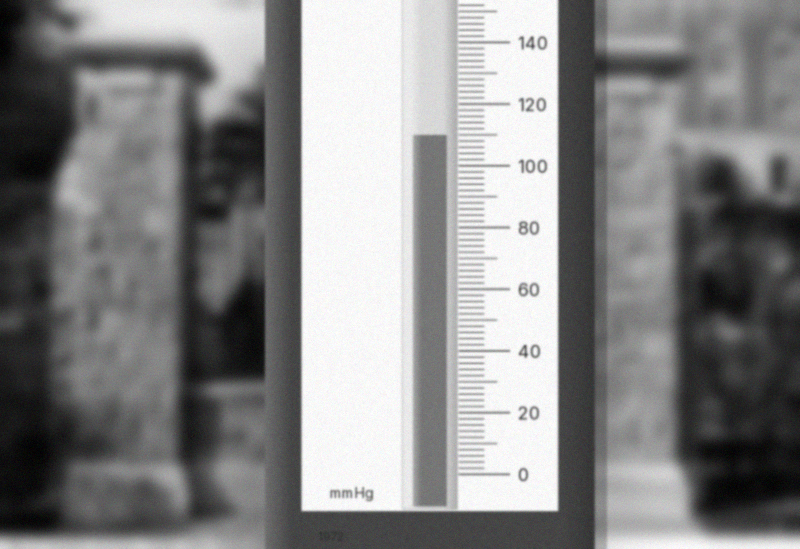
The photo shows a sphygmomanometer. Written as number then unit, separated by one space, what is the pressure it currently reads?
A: 110 mmHg
